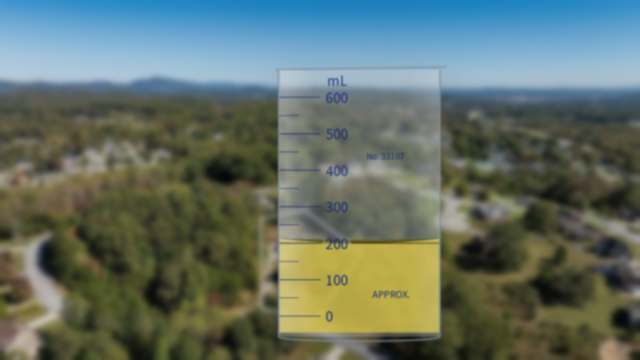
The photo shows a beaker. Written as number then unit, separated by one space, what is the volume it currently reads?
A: 200 mL
